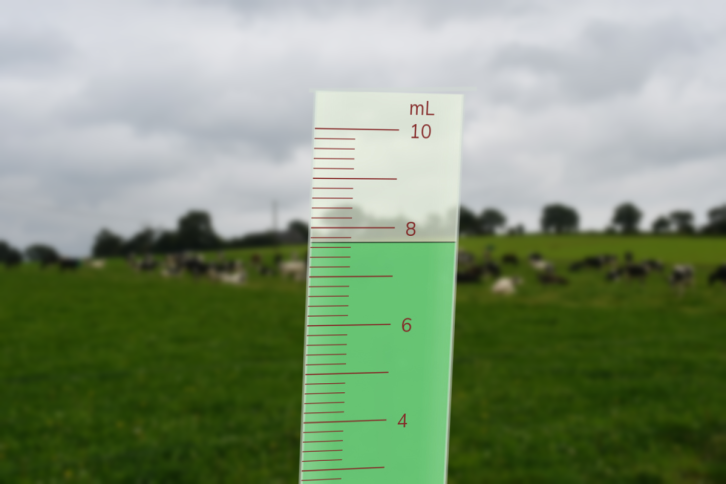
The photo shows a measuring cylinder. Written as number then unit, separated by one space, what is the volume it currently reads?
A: 7.7 mL
